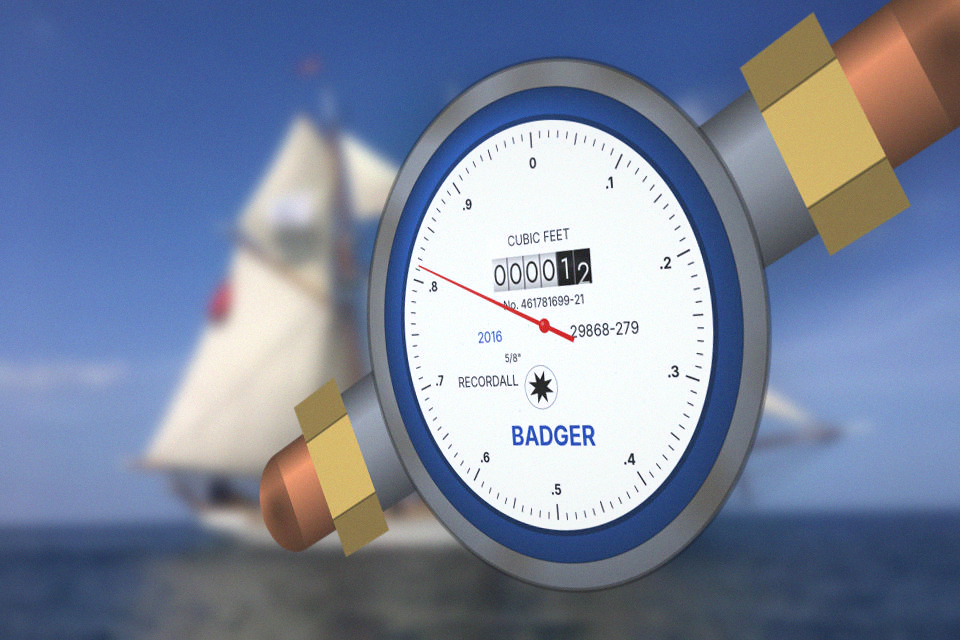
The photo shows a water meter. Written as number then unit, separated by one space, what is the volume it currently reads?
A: 11.81 ft³
